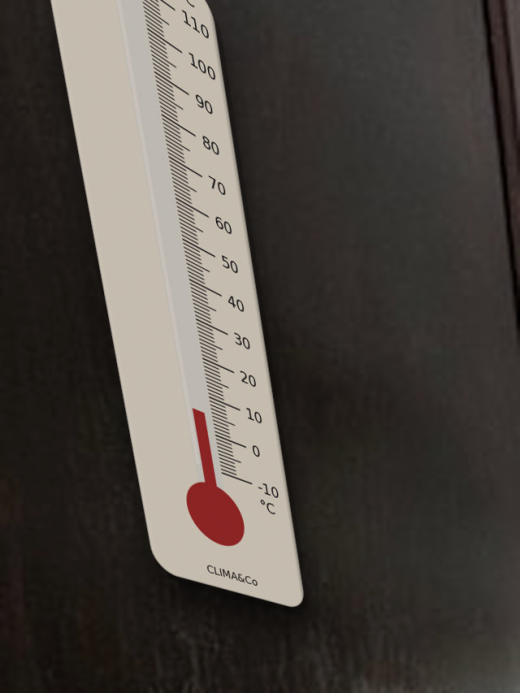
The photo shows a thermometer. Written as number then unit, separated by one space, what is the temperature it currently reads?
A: 5 °C
